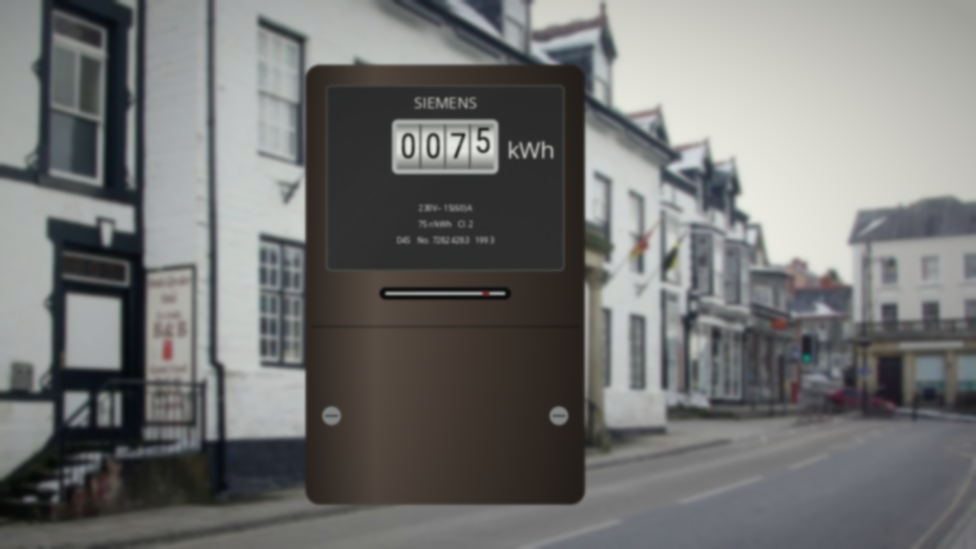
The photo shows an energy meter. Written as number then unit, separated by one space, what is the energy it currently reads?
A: 75 kWh
